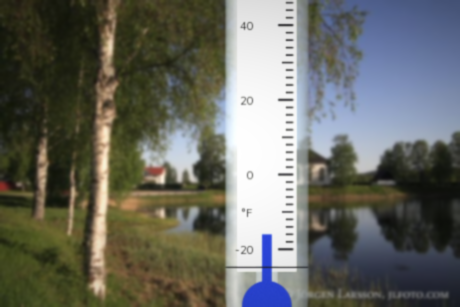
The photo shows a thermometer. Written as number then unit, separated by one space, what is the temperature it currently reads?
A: -16 °F
